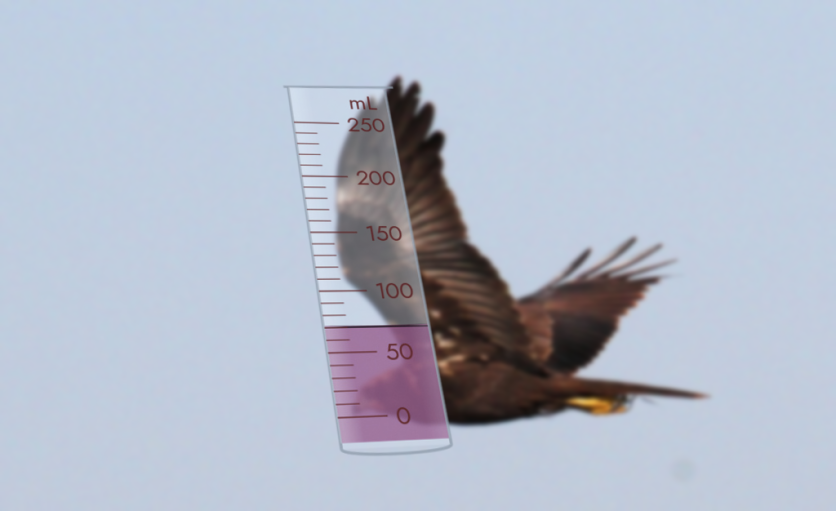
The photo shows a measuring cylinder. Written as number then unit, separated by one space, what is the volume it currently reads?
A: 70 mL
